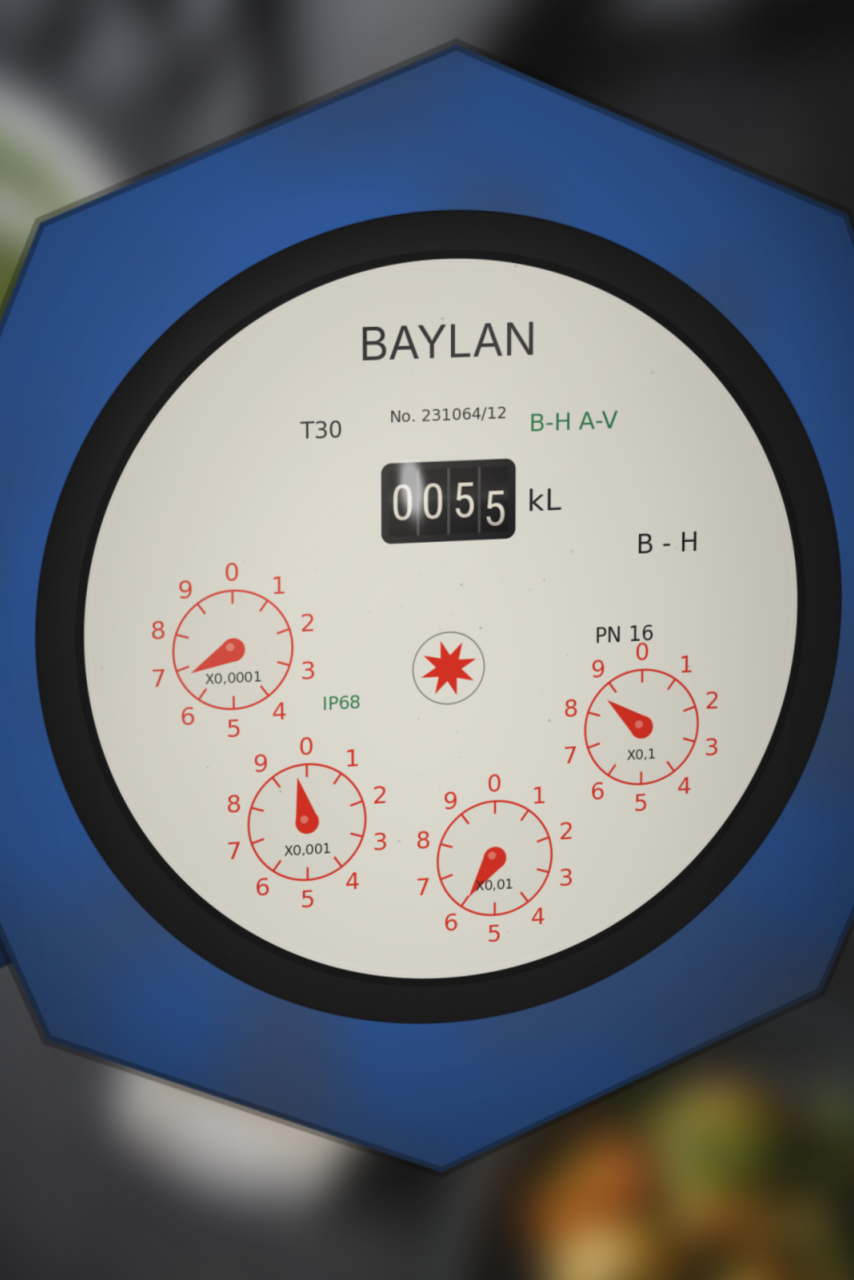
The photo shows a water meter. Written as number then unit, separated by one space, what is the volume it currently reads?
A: 54.8596 kL
